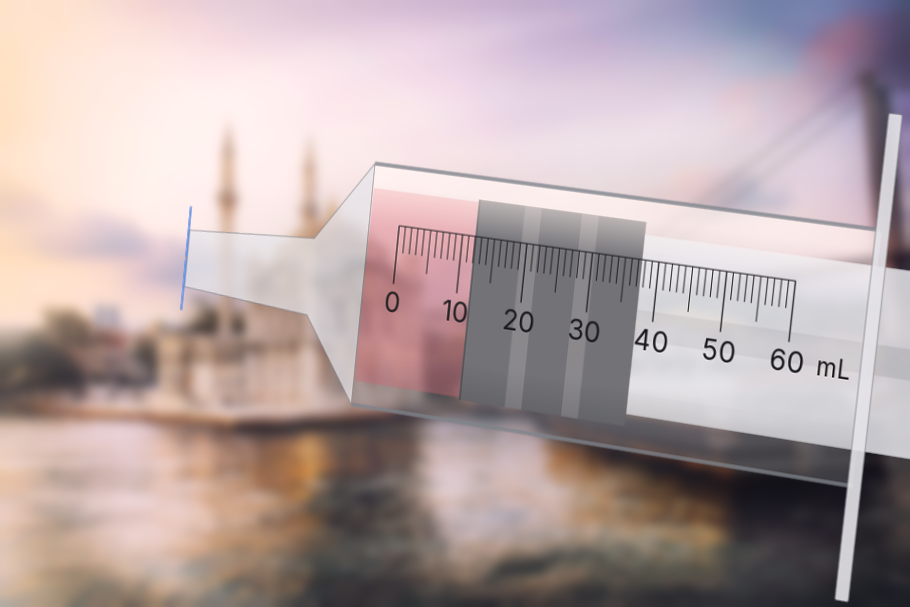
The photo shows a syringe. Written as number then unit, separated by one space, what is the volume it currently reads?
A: 12 mL
